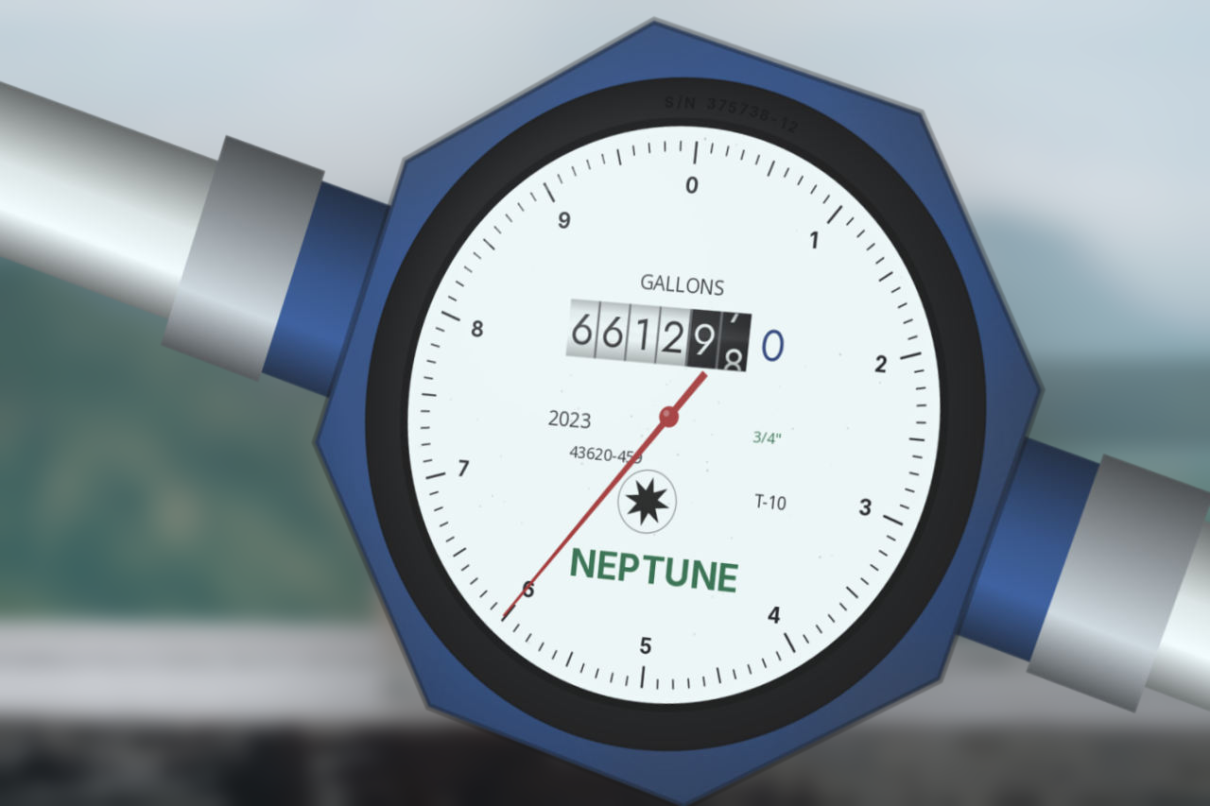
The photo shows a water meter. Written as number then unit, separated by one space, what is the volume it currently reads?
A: 6612976.0 gal
